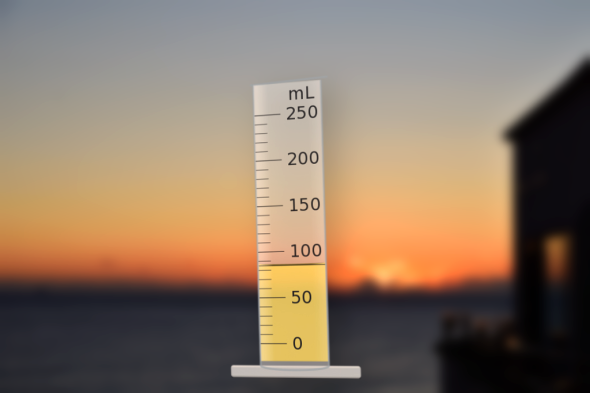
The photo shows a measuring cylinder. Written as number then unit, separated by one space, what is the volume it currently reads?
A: 85 mL
